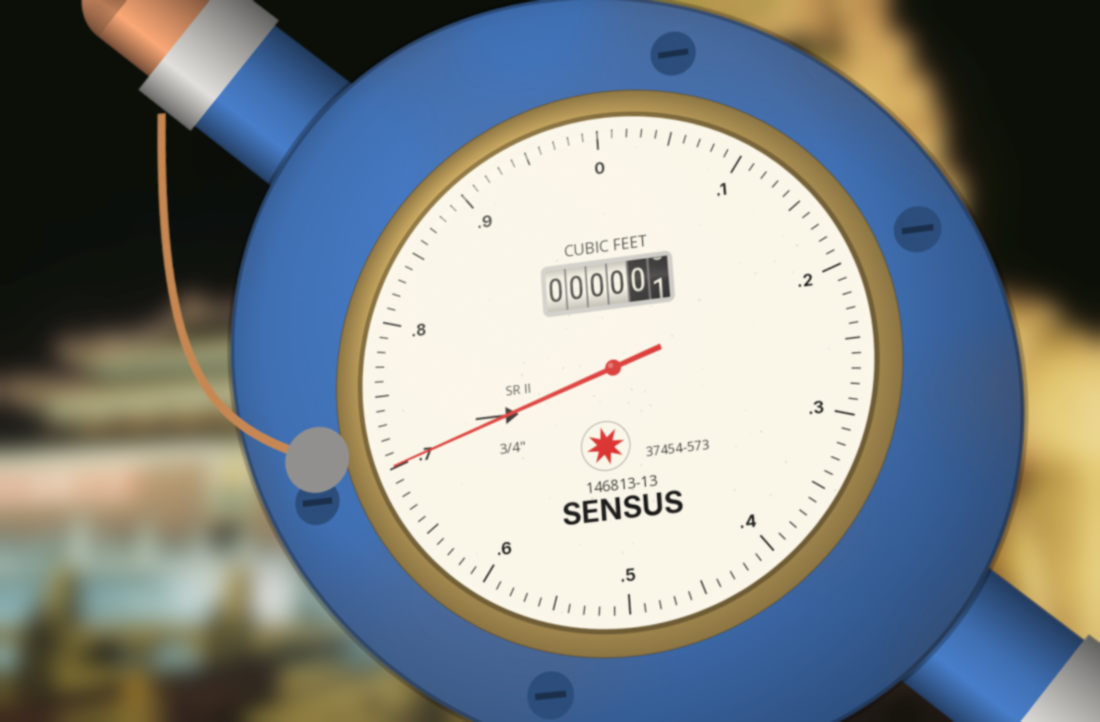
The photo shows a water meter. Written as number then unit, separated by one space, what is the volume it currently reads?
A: 0.70 ft³
